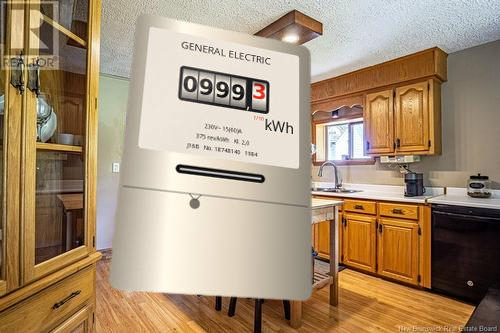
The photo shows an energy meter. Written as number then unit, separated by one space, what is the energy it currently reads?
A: 999.3 kWh
